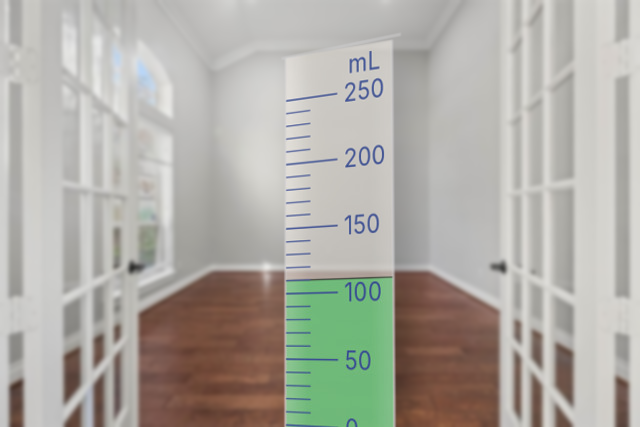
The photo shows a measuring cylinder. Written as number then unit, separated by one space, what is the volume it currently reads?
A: 110 mL
